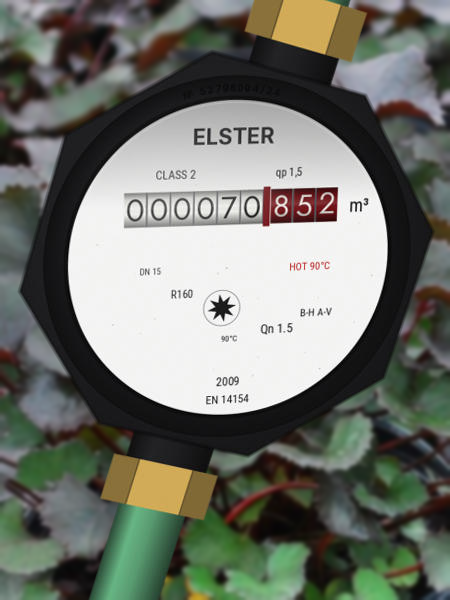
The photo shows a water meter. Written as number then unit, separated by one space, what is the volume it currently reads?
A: 70.852 m³
